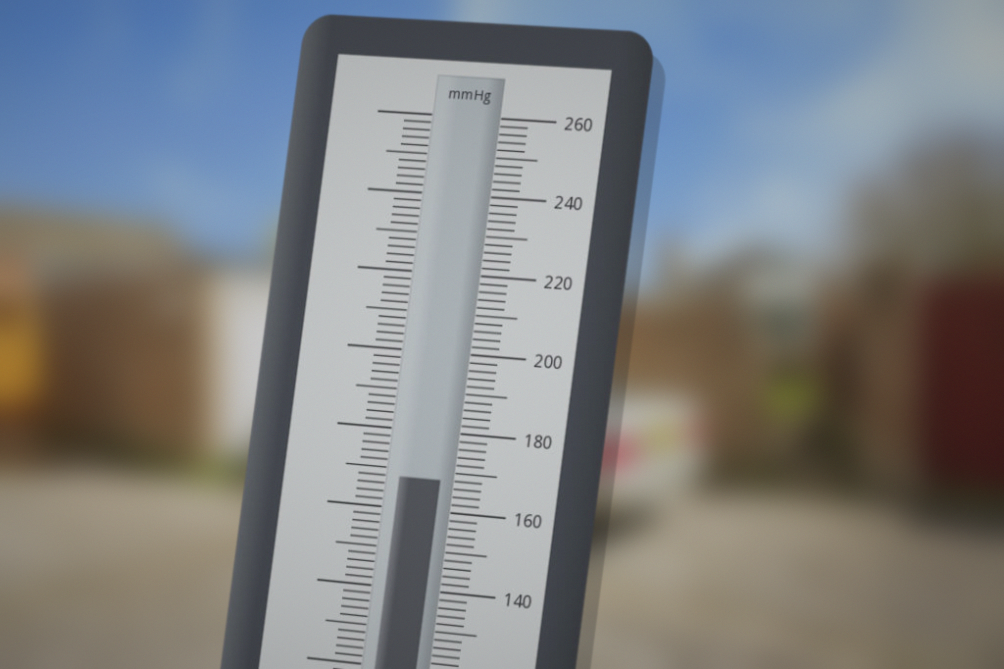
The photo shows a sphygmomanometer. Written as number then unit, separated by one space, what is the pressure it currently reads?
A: 168 mmHg
